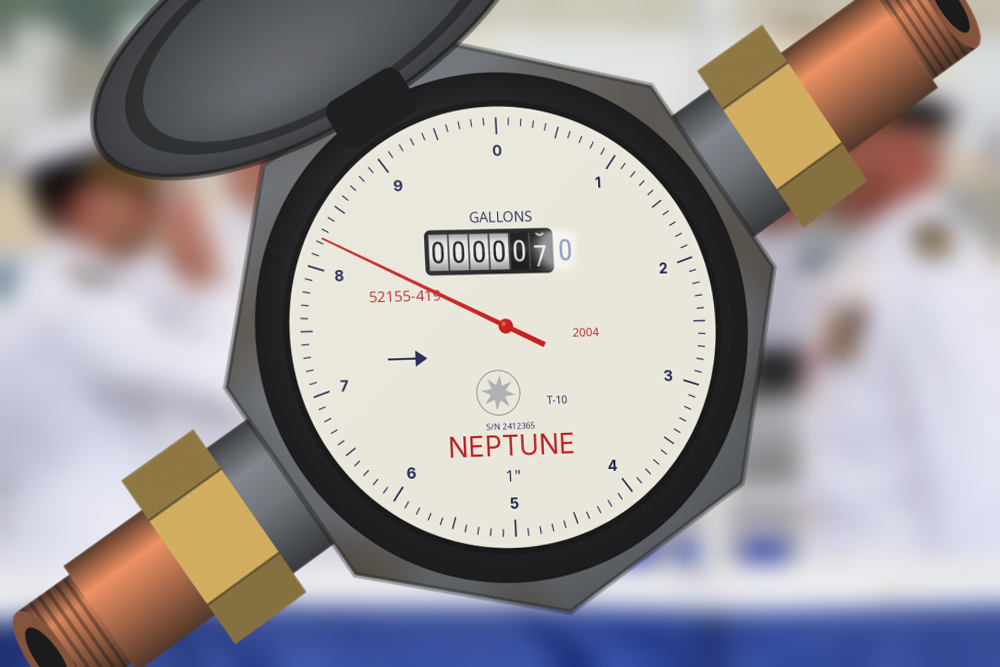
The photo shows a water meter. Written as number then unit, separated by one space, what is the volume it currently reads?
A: 68.2 gal
